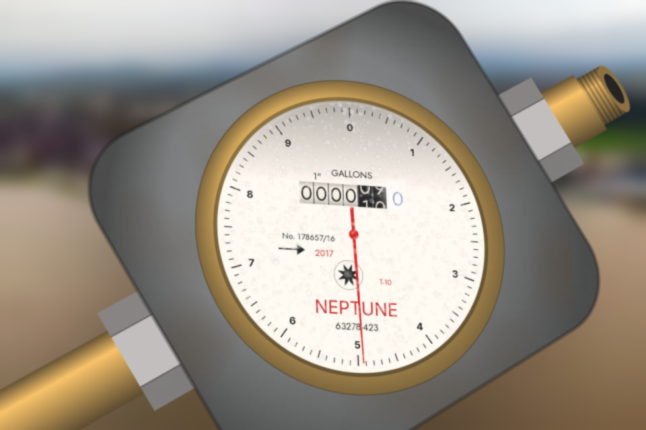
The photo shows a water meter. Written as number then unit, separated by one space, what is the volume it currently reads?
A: 94.9 gal
